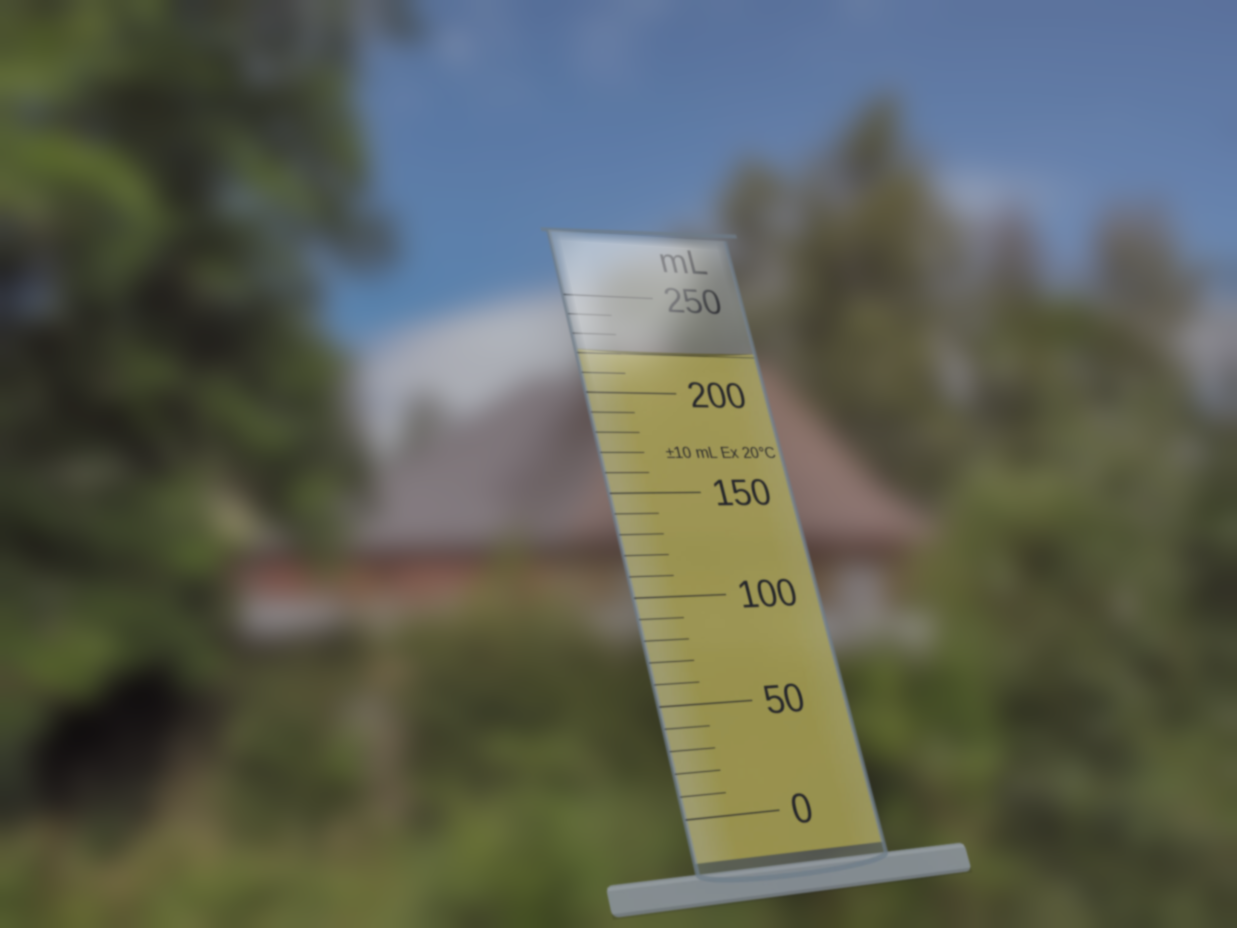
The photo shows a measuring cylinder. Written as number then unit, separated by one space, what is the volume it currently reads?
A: 220 mL
